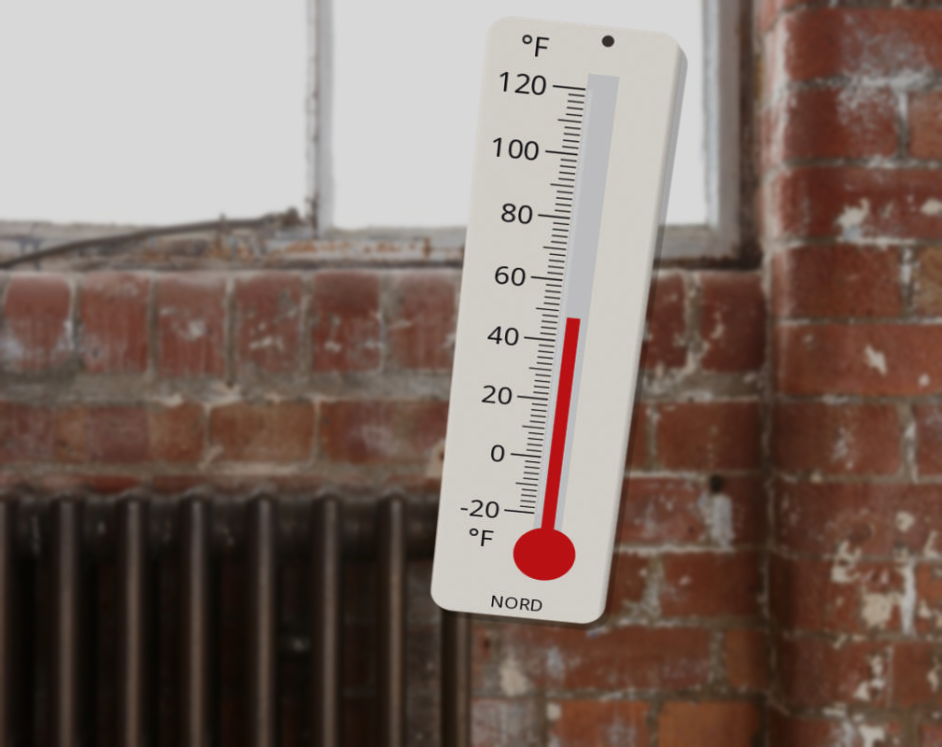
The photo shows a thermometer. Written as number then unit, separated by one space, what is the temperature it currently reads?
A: 48 °F
